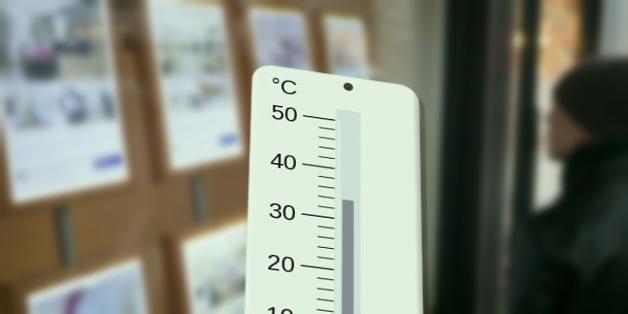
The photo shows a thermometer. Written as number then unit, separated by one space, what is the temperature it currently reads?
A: 34 °C
